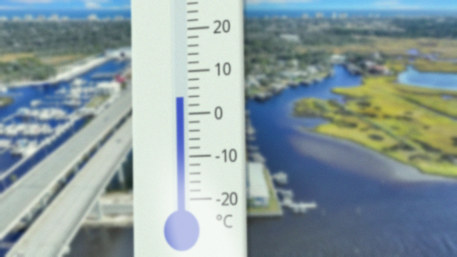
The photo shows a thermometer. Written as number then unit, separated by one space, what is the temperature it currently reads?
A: 4 °C
